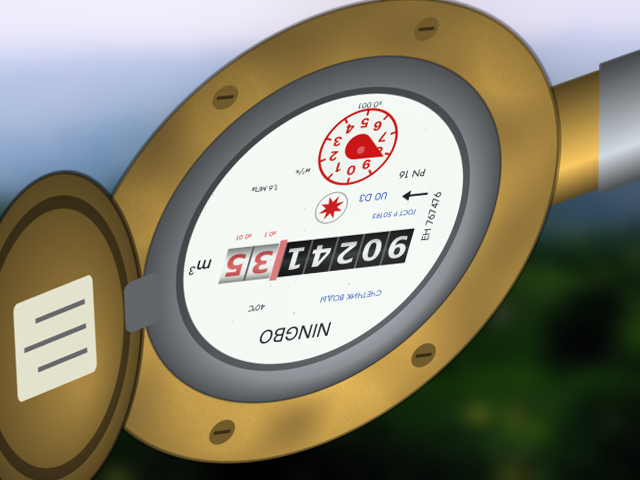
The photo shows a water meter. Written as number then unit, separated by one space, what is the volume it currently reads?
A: 90241.358 m³
